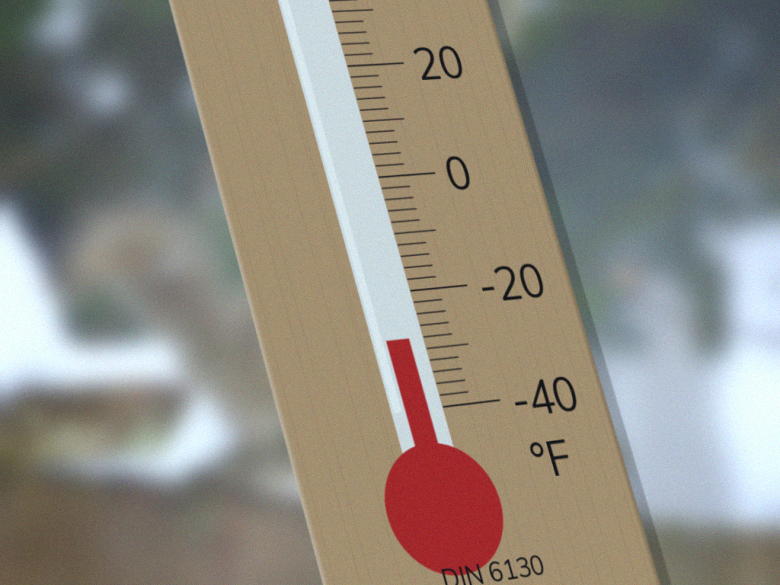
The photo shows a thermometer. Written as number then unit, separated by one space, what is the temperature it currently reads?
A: -28 °F
